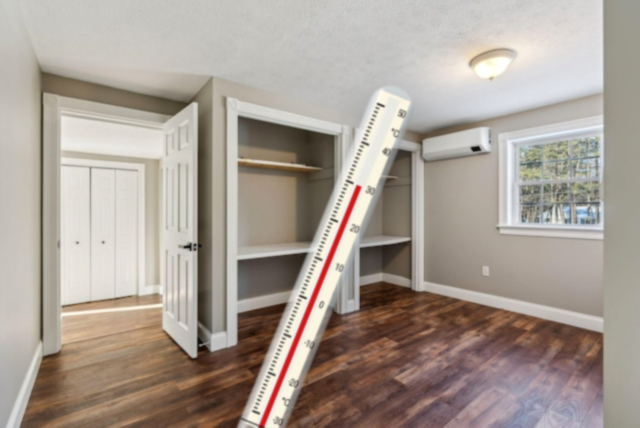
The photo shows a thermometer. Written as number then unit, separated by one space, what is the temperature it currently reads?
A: 30 °C
